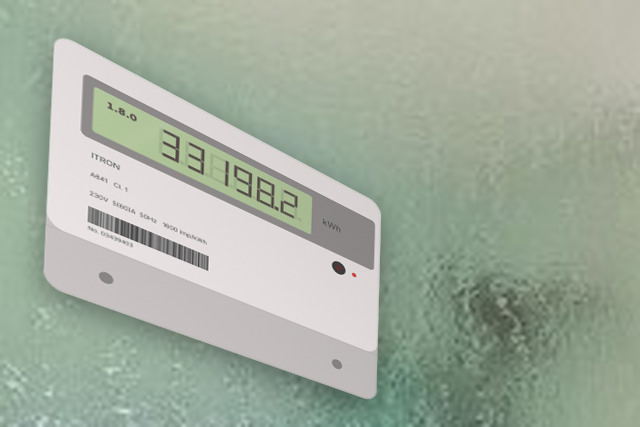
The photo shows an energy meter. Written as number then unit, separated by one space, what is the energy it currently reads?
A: 33198.2 kWh
